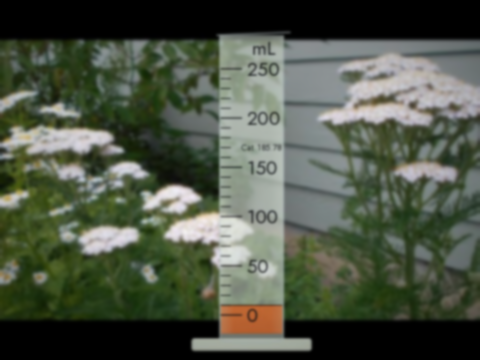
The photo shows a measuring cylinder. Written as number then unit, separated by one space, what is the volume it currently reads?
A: 10 mL
